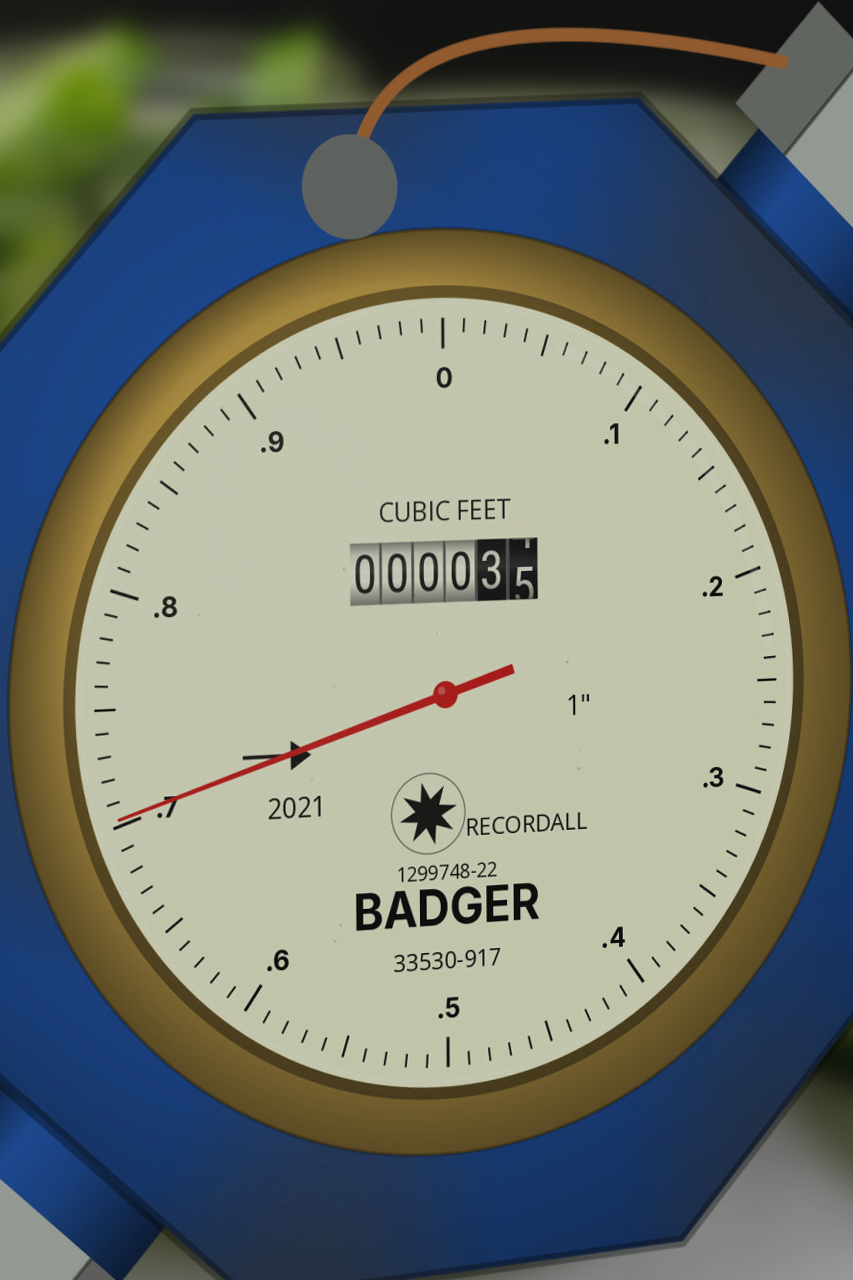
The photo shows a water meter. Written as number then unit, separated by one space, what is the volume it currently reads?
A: 34.70 ft³
